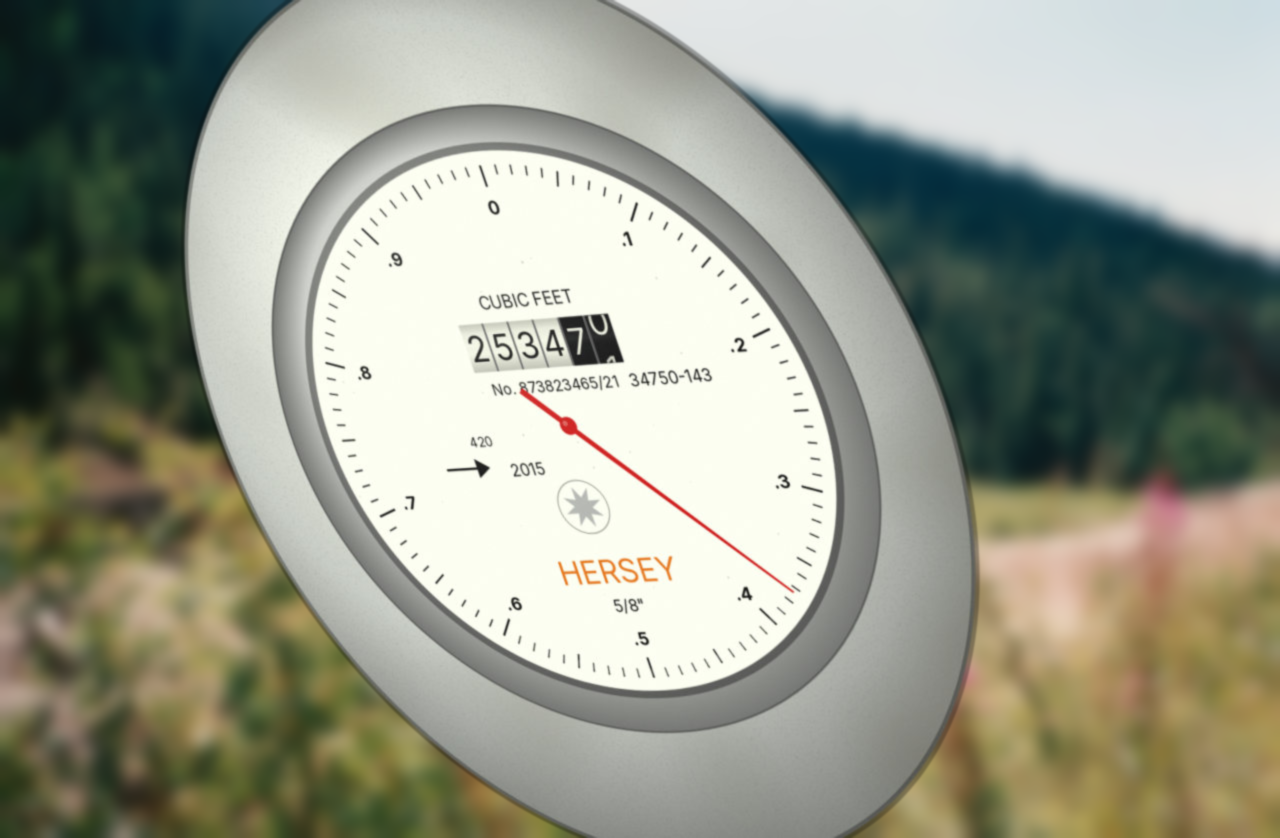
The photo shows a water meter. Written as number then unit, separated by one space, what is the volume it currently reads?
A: 253470.37 ft³
